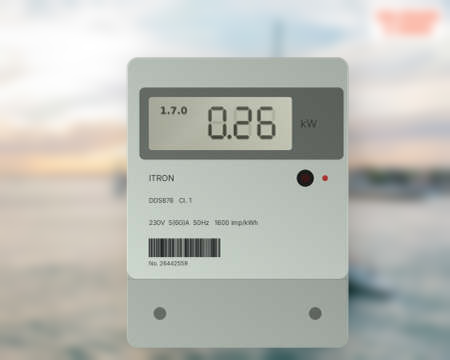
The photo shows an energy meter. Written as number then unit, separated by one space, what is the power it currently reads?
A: 0.26 kW
